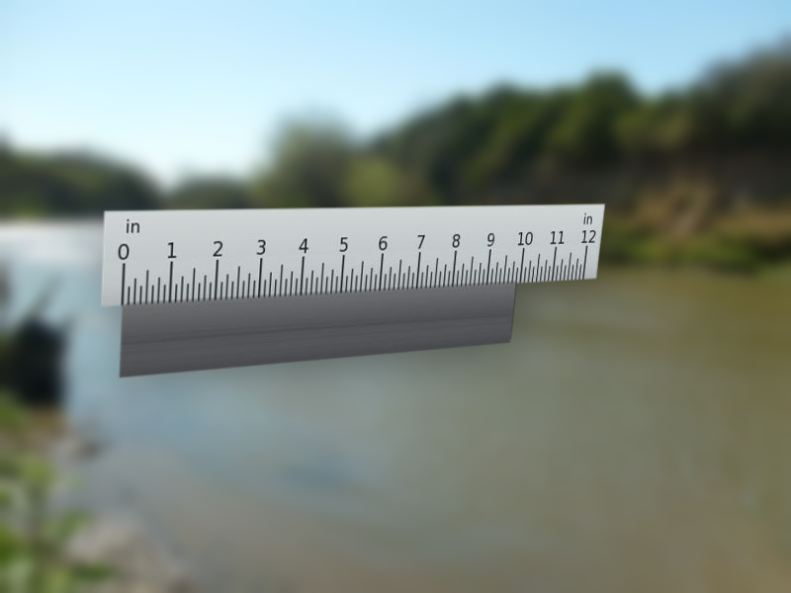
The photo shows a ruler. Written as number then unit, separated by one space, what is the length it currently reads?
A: 9.875 in
